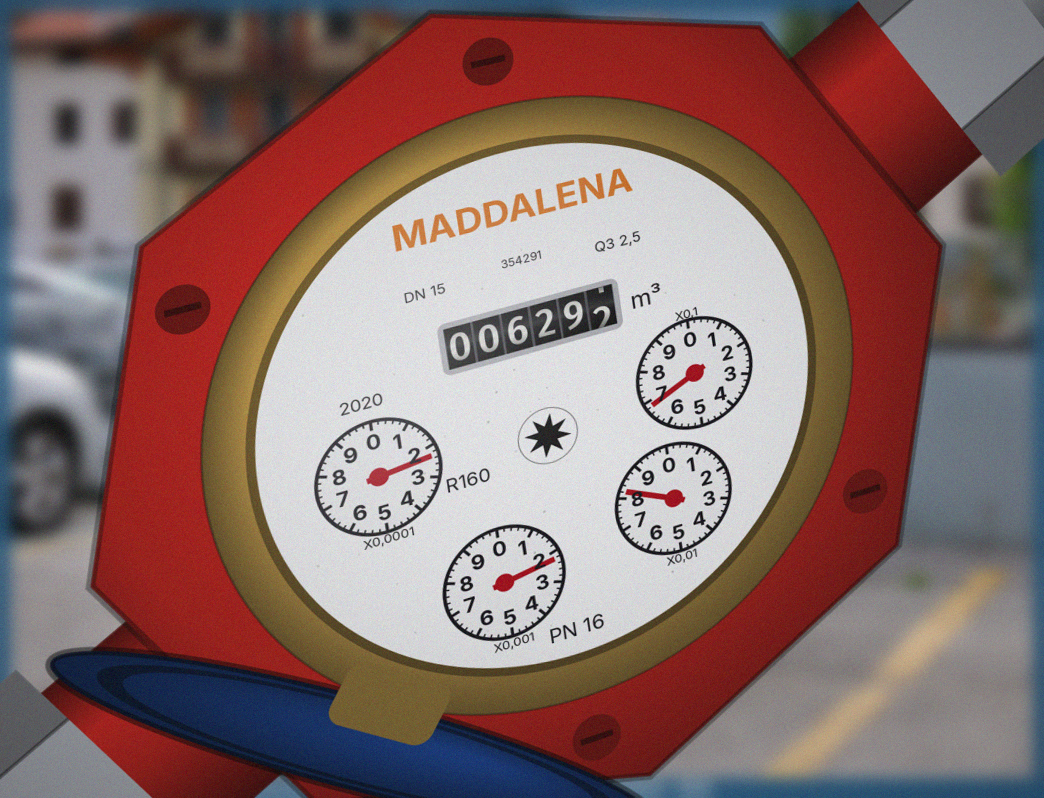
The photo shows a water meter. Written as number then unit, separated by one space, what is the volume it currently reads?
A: 6291.6822 m³
